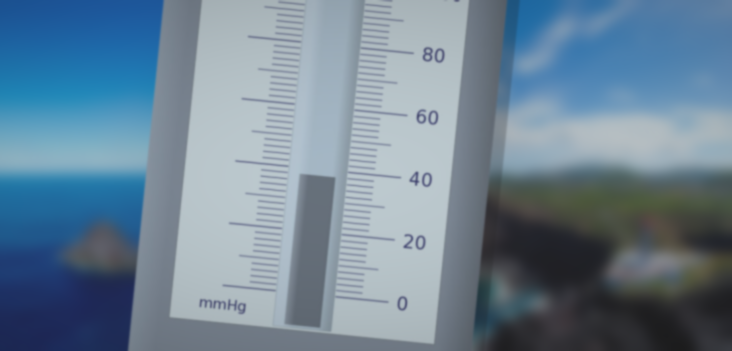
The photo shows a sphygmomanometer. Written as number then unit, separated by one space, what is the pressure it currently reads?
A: 38 mmHg
